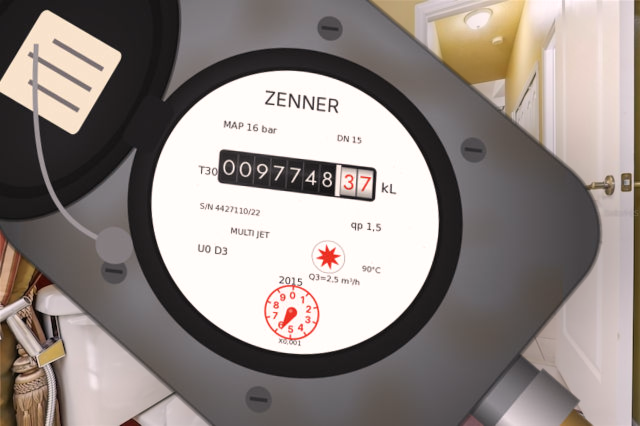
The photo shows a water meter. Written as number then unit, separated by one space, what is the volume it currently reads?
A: 97748.375 kL
